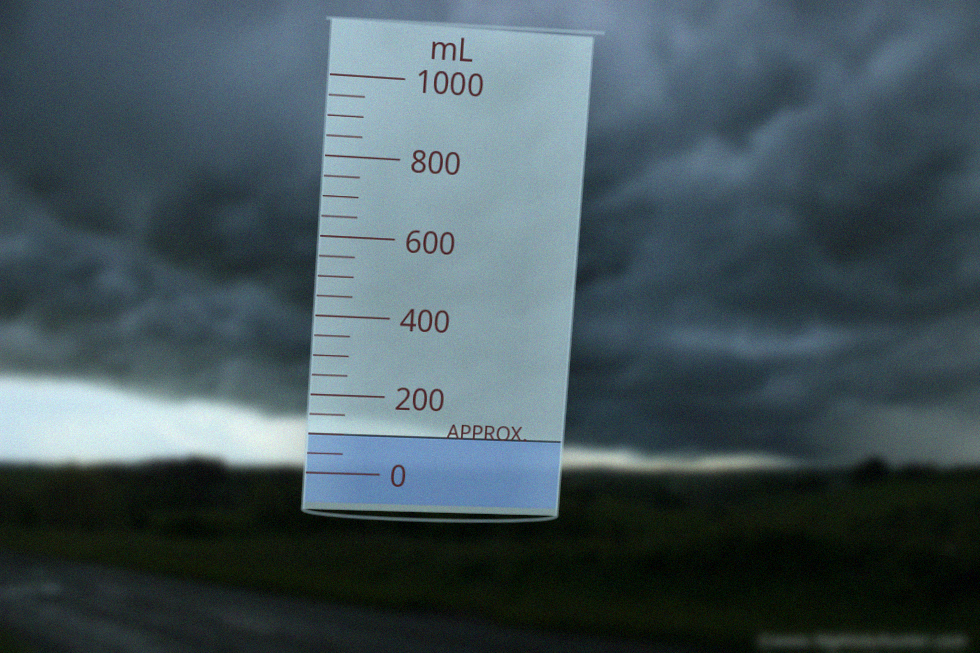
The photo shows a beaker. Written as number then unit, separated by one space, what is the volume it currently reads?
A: 100 mL
